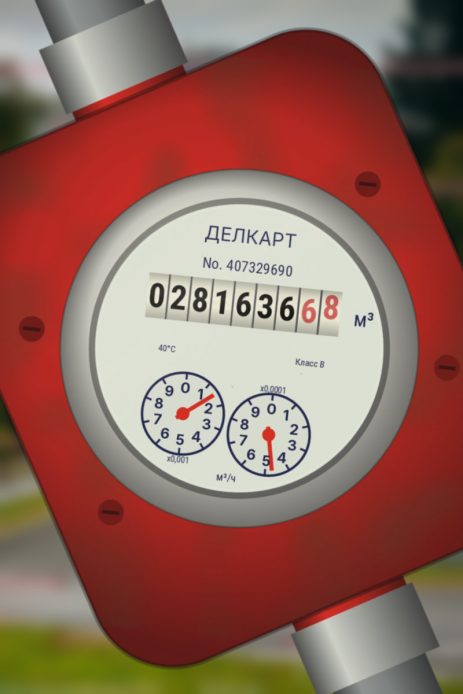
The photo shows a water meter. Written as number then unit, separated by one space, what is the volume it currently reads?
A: 281636.6814 m³
